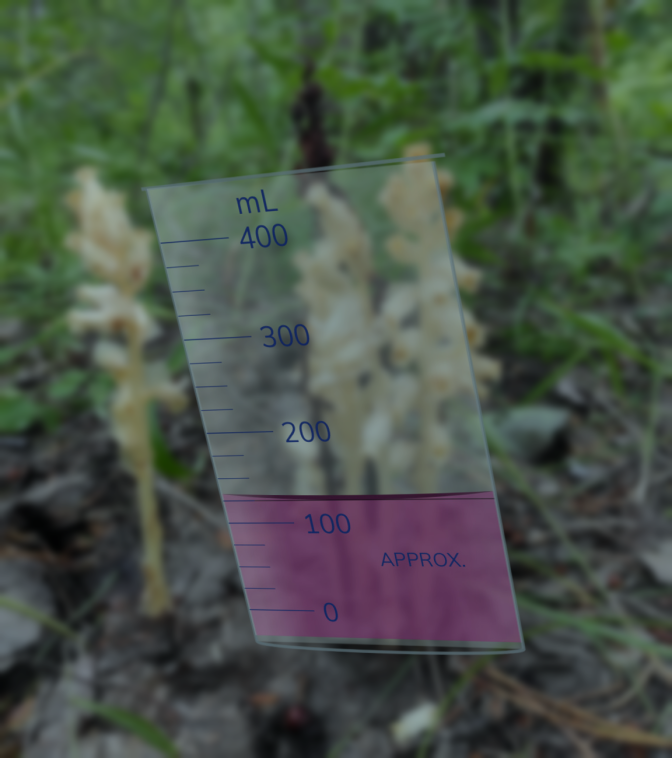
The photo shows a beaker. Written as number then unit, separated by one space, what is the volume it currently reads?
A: 125 mL
